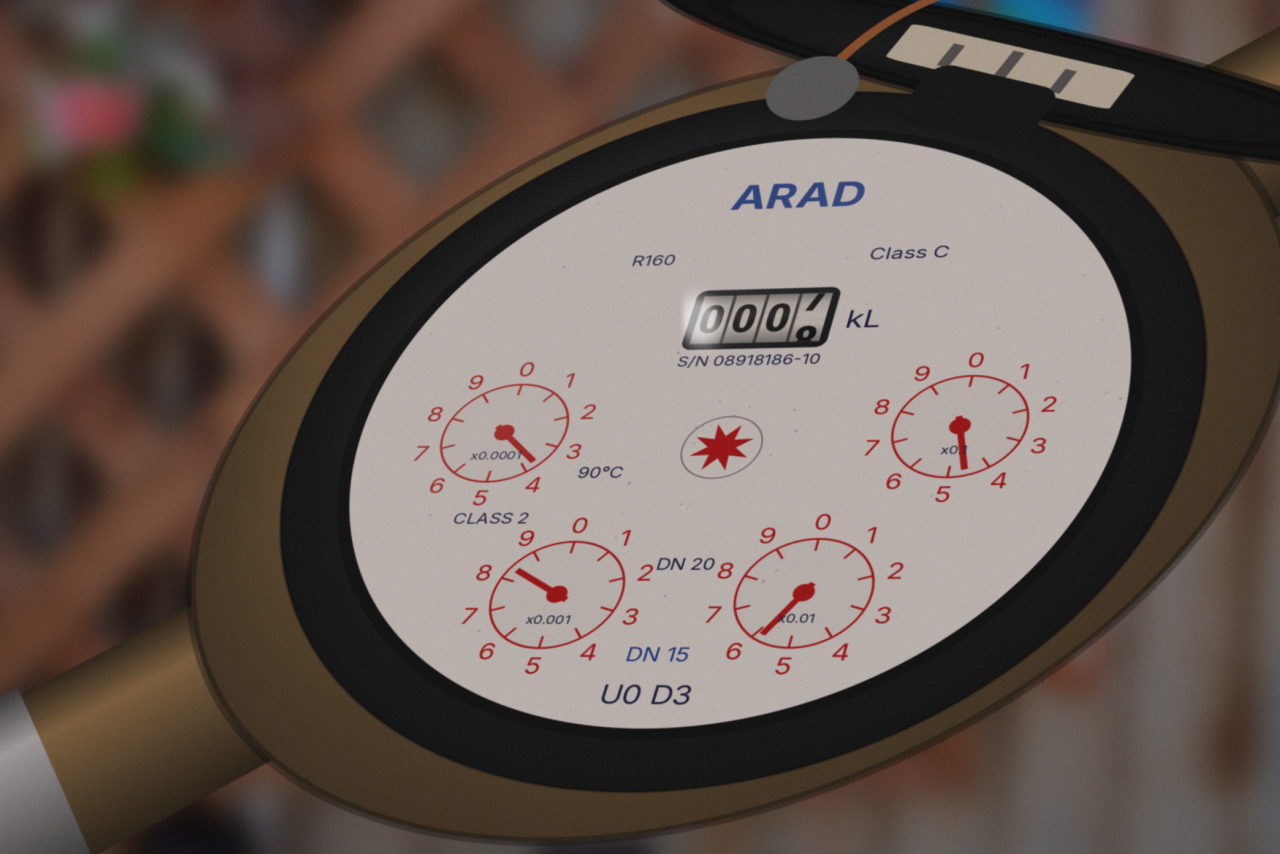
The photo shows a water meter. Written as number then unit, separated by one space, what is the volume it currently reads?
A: 7.4583 kL
